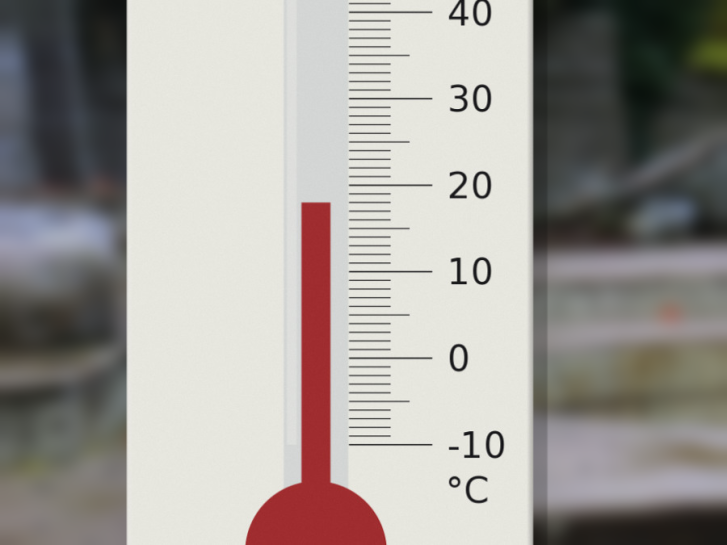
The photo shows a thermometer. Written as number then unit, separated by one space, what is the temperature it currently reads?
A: 18 °C
